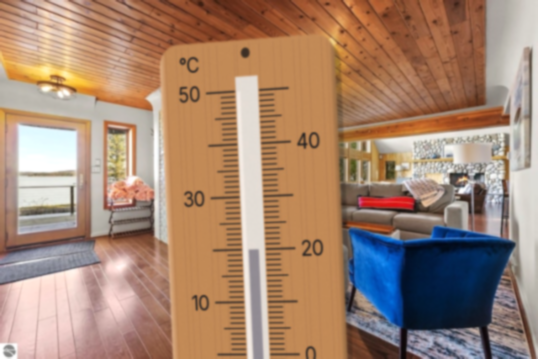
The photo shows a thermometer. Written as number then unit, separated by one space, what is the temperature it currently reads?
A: 20 °C
